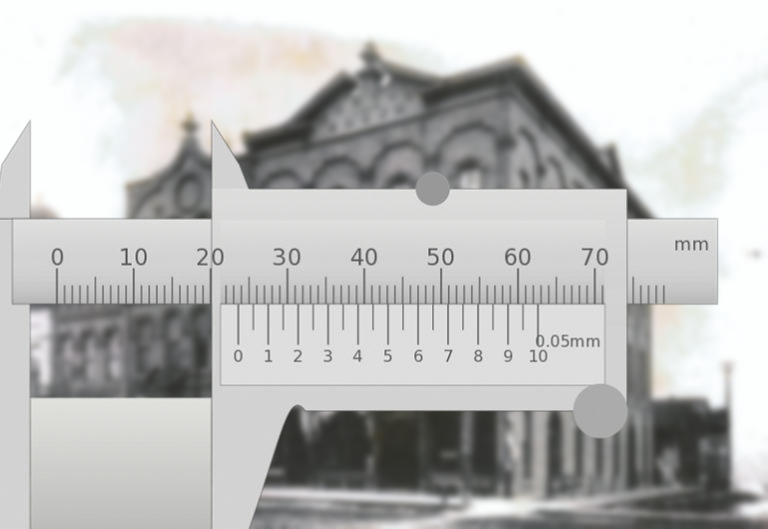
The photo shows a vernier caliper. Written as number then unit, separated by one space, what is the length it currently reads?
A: 23.6 mm
